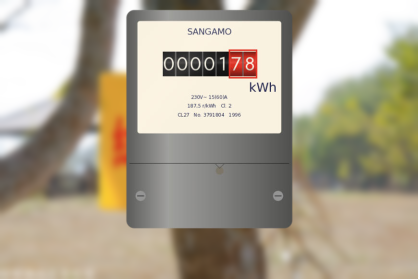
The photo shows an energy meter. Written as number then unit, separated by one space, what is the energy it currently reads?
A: 1.78 kWh
